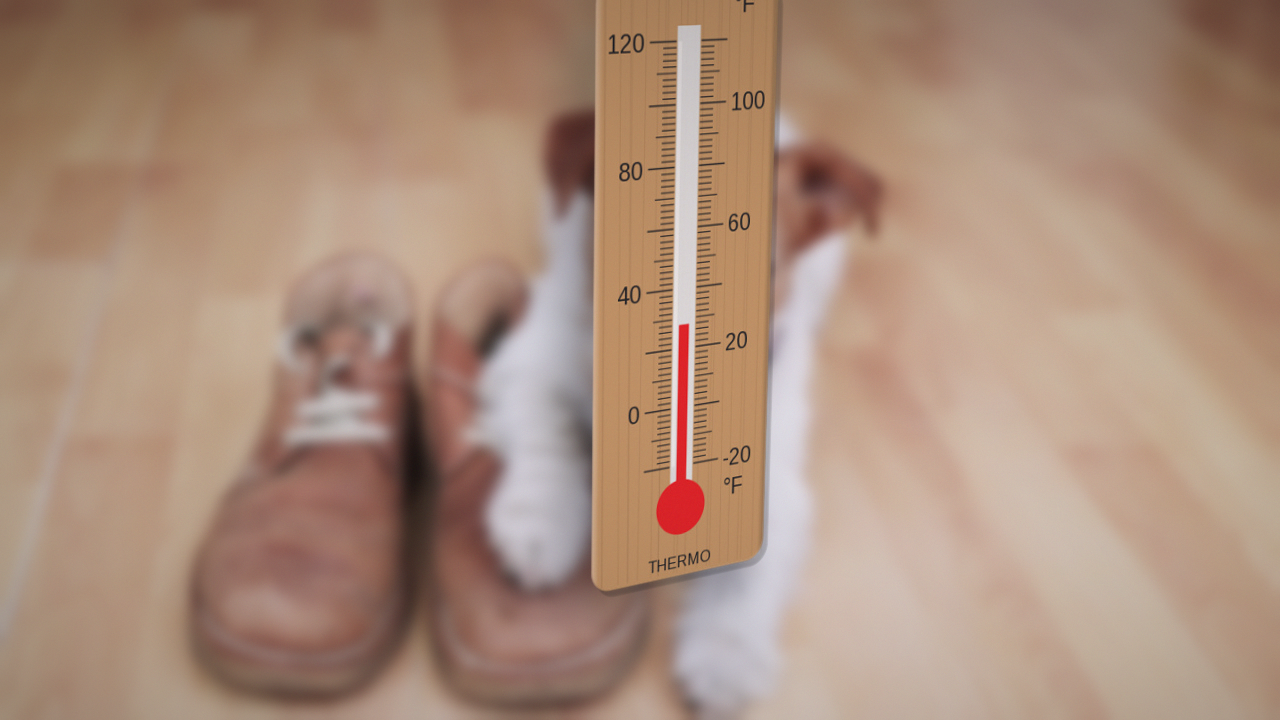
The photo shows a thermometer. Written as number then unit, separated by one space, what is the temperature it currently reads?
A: 28 °F
